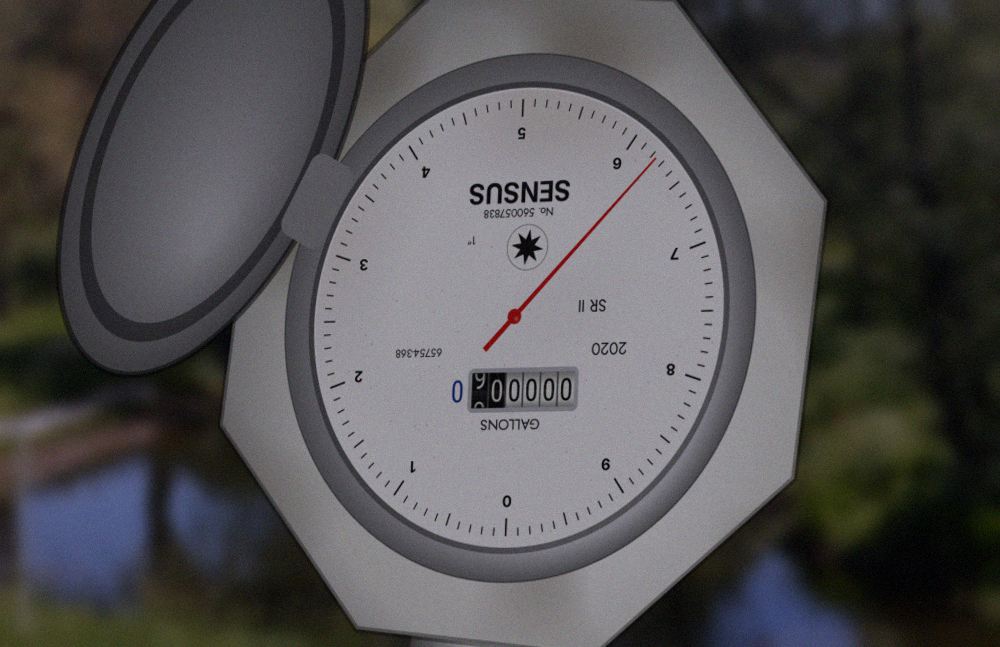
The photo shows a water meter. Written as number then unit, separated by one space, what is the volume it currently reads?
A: 56.2 gal
